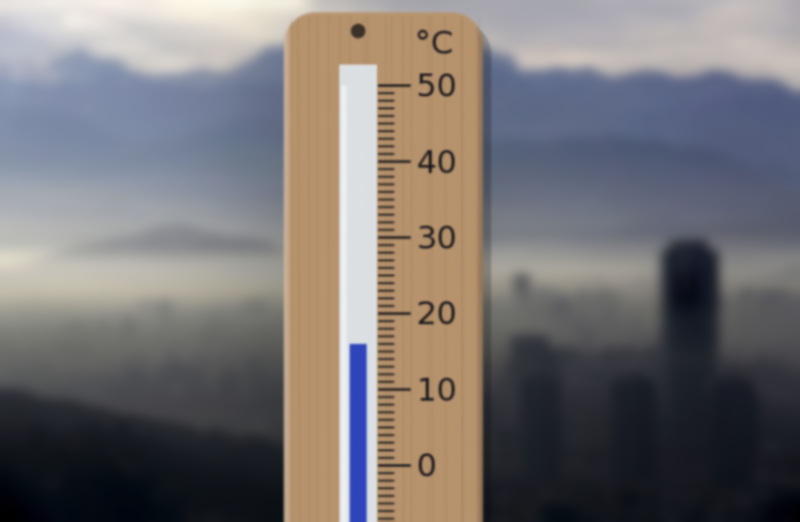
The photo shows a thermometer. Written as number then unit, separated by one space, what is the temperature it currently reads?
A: 16 °C
